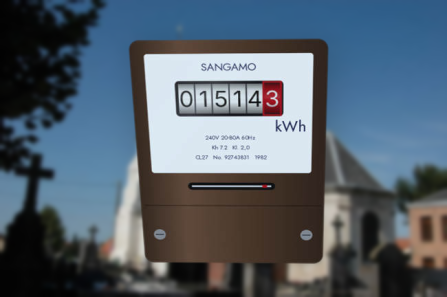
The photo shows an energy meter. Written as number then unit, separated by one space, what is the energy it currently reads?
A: 1514.3 kWh
